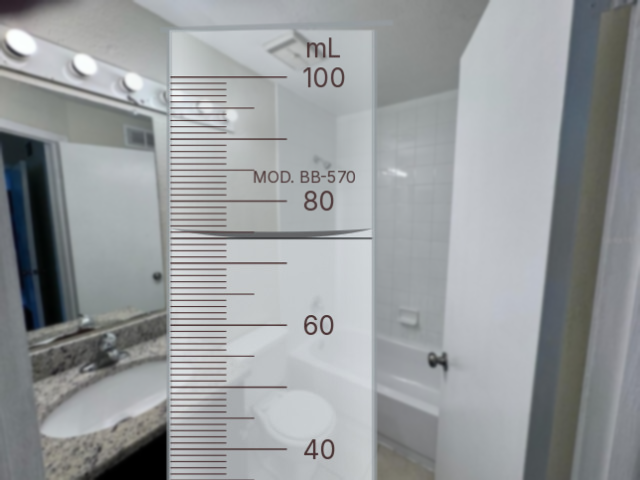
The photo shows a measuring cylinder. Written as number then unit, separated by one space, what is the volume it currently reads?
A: 74 mL
